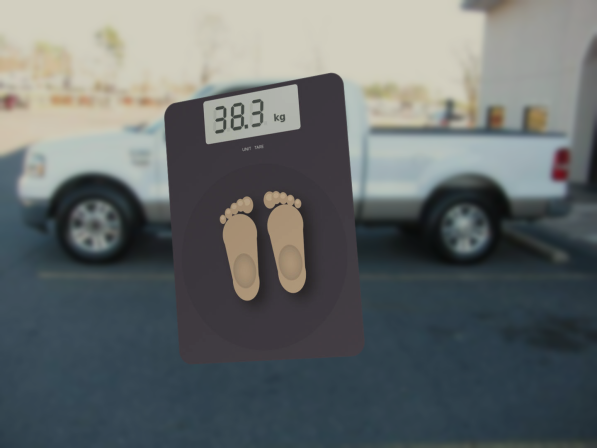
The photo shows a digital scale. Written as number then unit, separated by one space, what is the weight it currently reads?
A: 38.3 kg
